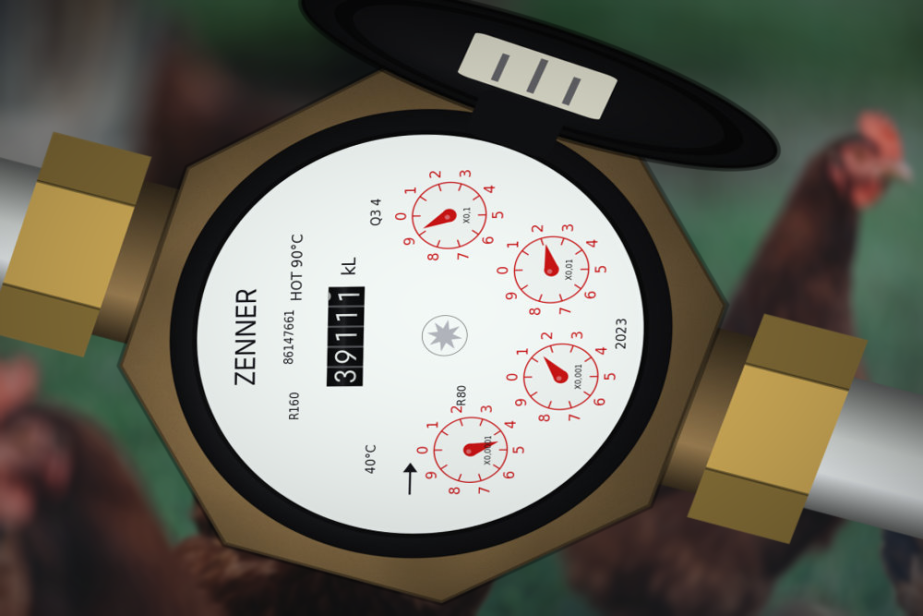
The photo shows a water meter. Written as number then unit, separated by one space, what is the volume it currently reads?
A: 39110.9214 kL
